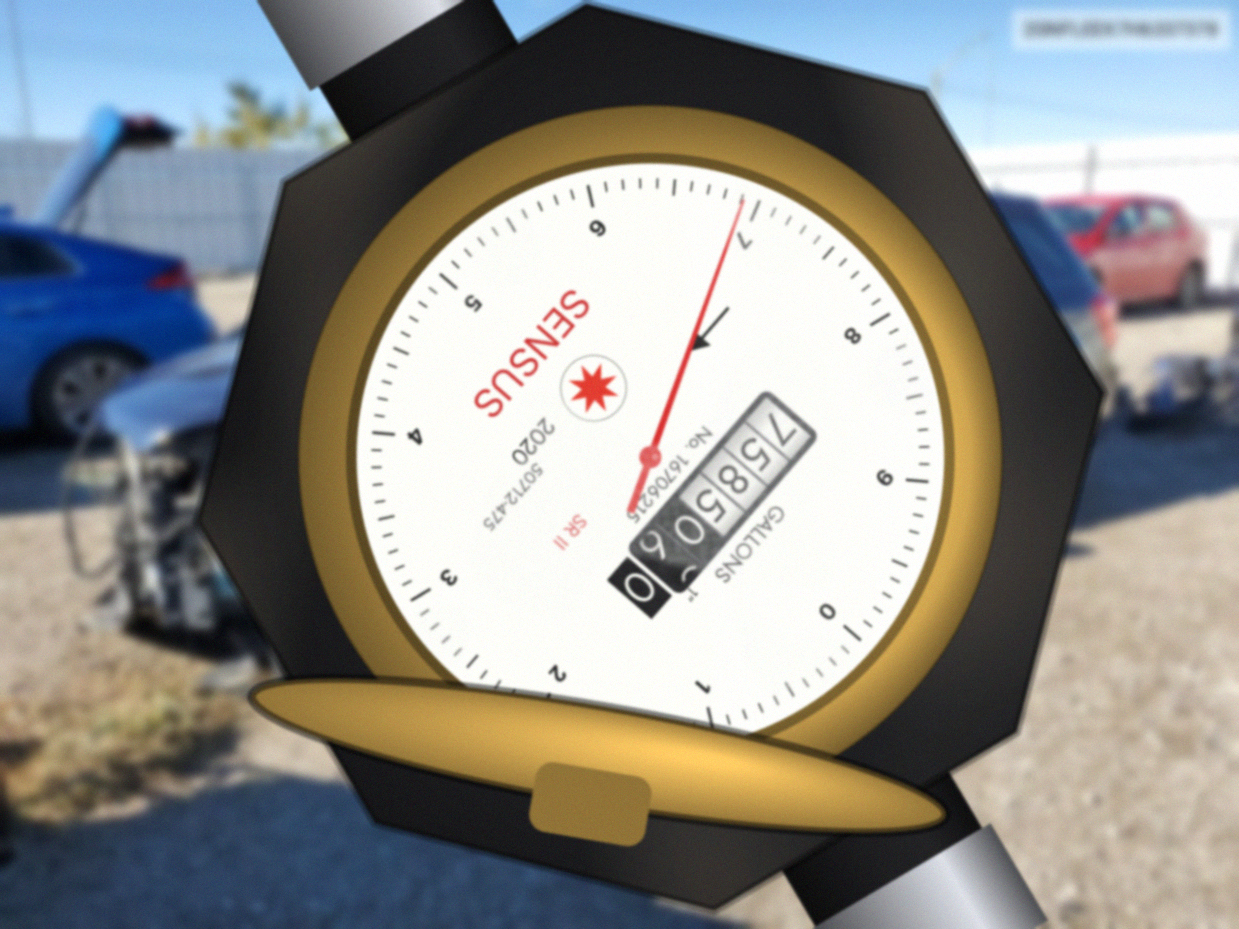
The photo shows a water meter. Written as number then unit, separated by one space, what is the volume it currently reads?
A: 7585056.9 gal
